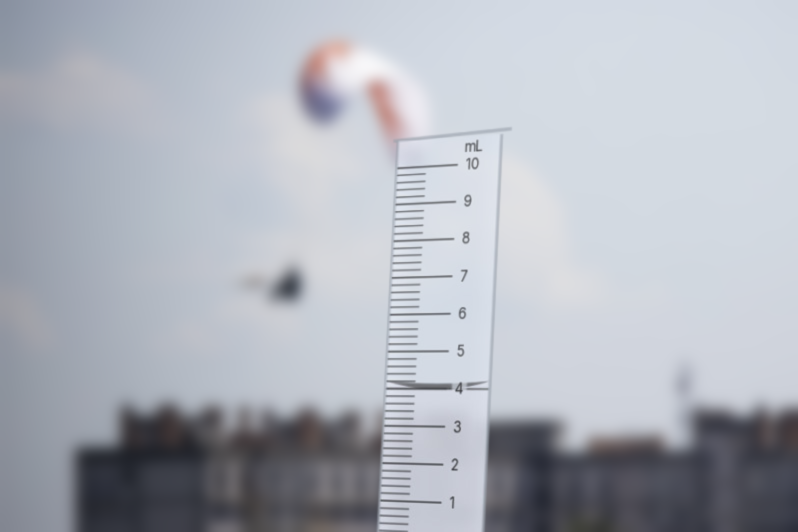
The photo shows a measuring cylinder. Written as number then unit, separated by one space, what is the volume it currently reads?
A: 4 mL
